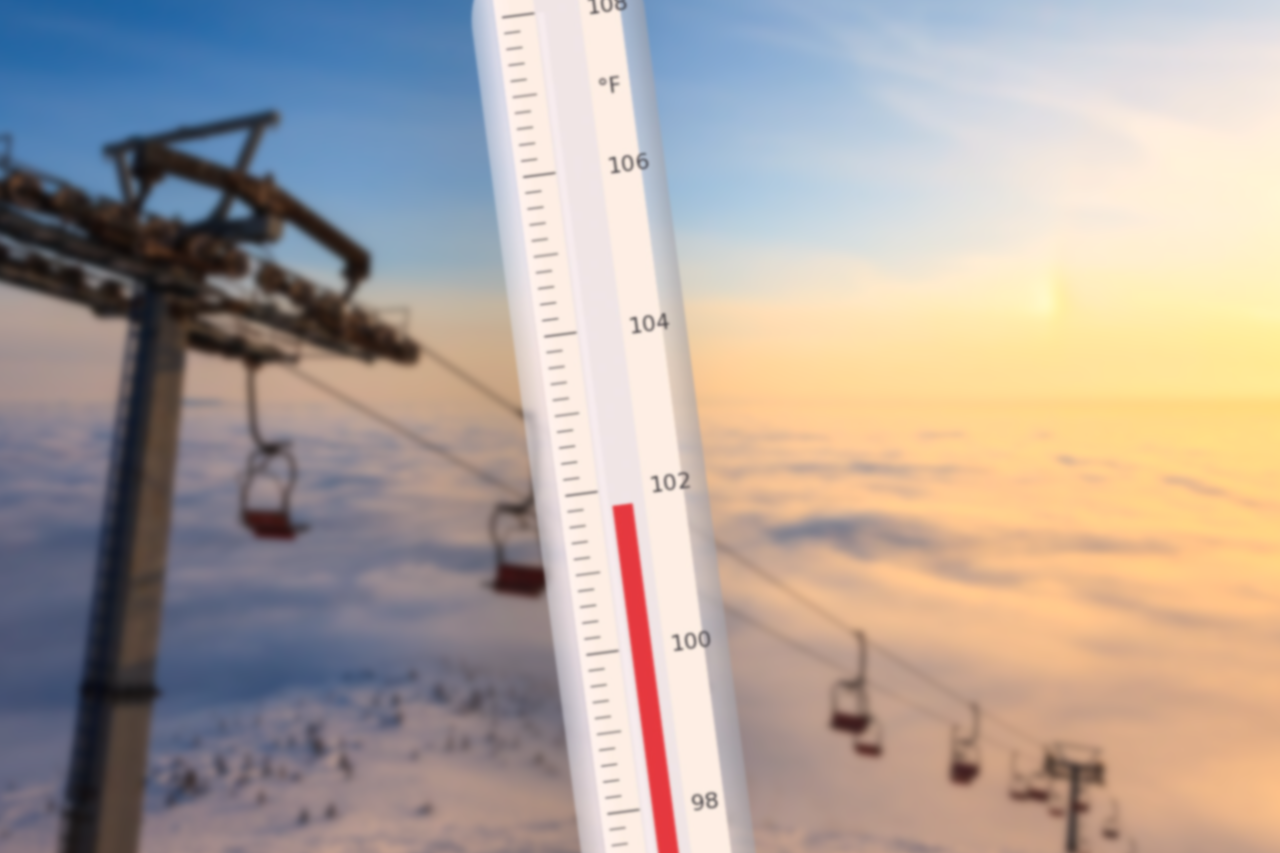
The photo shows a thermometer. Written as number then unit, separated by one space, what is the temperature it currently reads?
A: 101.8 °F
